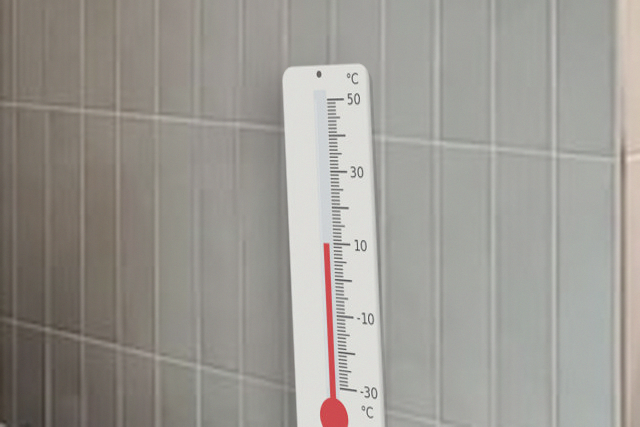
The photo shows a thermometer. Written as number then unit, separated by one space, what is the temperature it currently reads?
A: 10 °C
